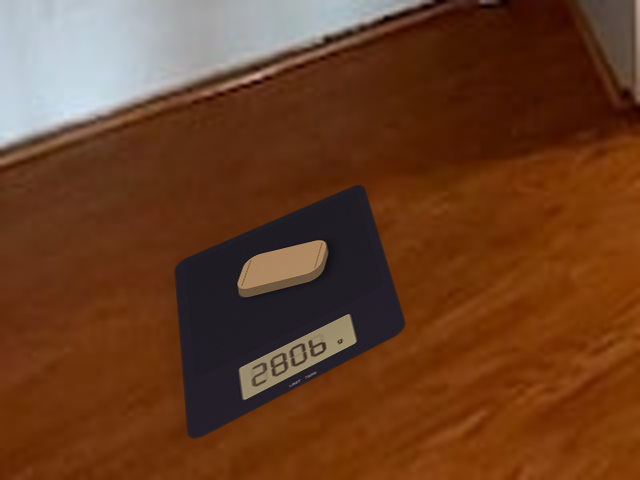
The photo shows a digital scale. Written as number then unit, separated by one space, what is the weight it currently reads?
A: 2806 g
